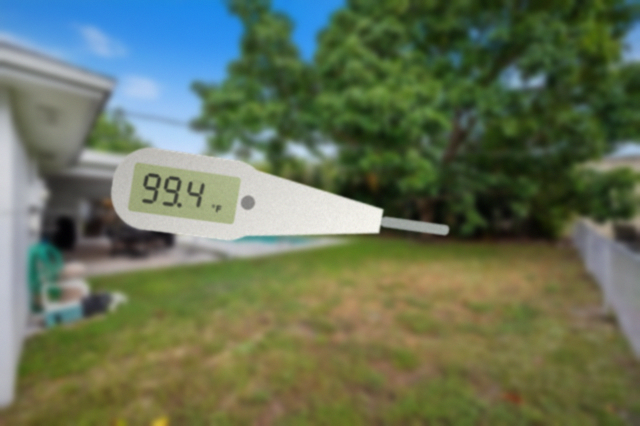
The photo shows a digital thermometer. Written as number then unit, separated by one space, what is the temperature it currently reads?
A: 99.4 °F
